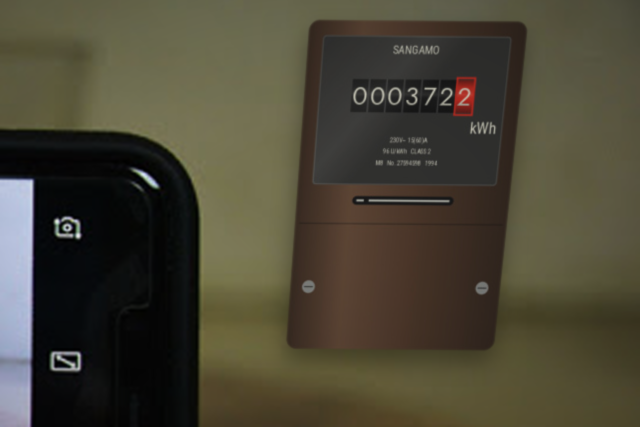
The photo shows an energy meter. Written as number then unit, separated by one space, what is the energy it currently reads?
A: 372.2 kWh
